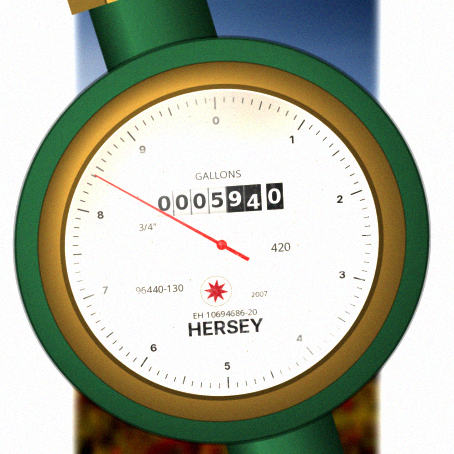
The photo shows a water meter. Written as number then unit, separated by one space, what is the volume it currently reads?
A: 5938.4 gal
